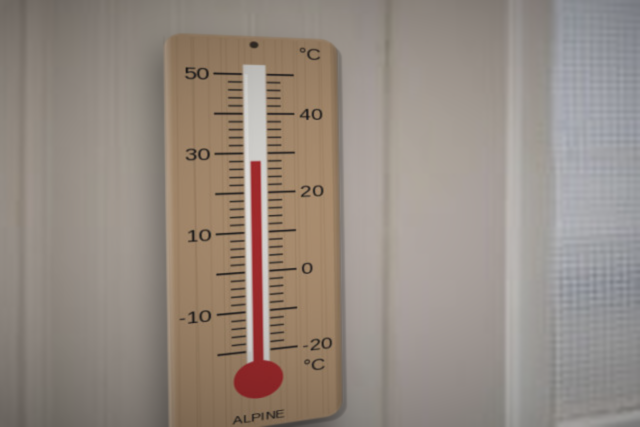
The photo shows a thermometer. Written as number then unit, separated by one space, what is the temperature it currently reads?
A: 28 °C
